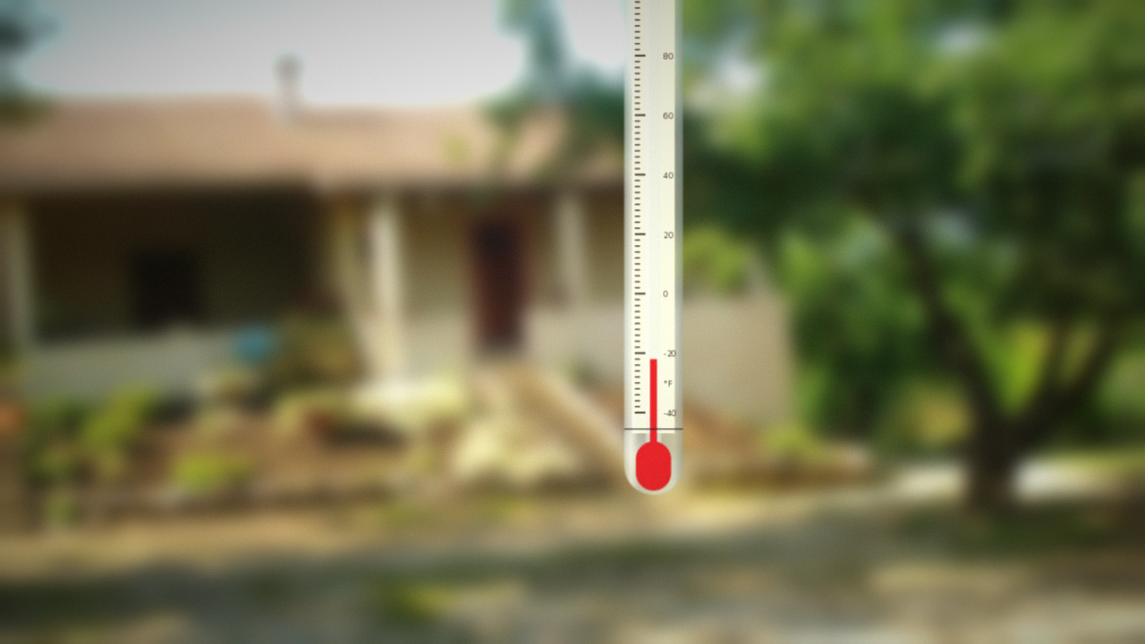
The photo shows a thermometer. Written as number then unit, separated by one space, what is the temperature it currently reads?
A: -22 °F
